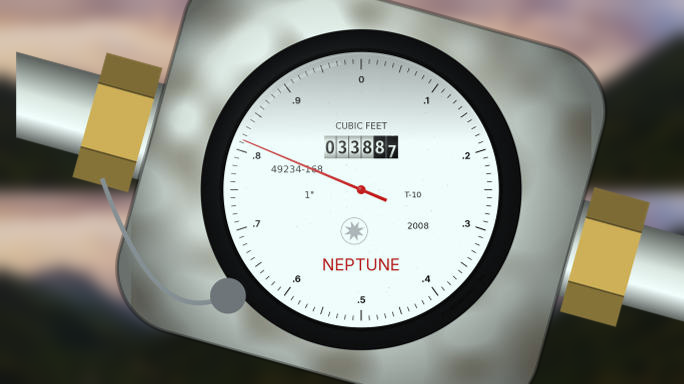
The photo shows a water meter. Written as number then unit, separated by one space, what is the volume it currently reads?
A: 33886.81 ft³
